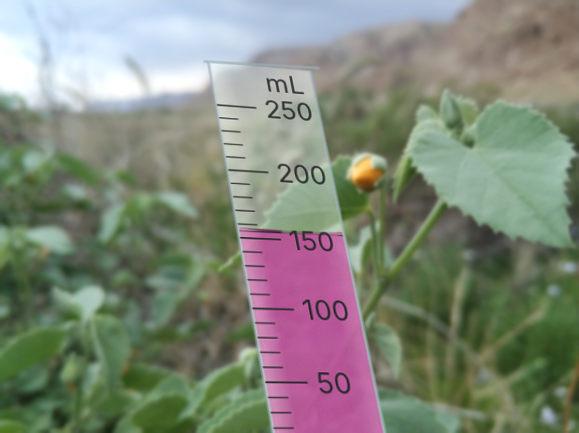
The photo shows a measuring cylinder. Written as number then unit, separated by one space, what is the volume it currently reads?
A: 155 mL
